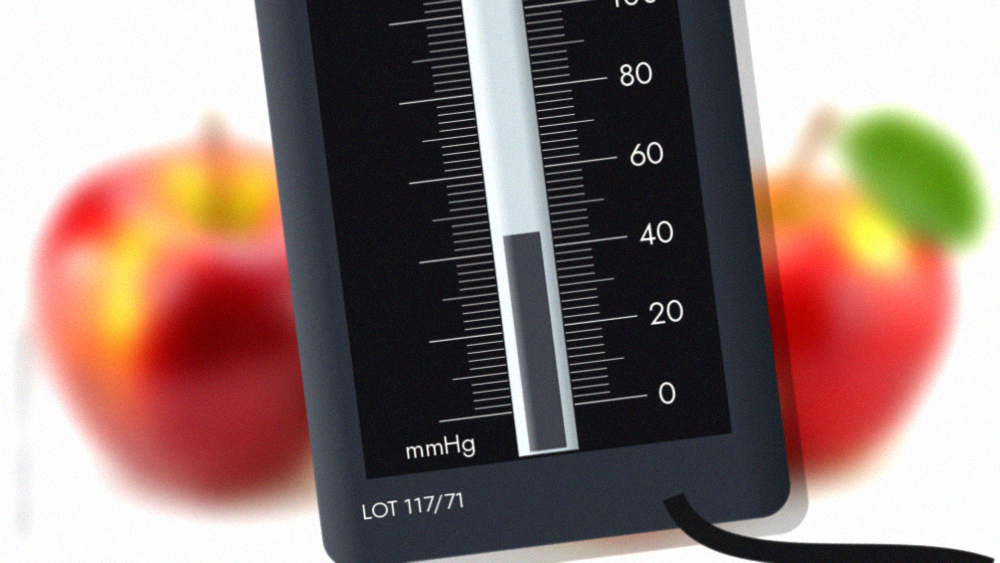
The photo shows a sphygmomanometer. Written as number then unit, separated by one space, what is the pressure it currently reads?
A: 44 mmHg
